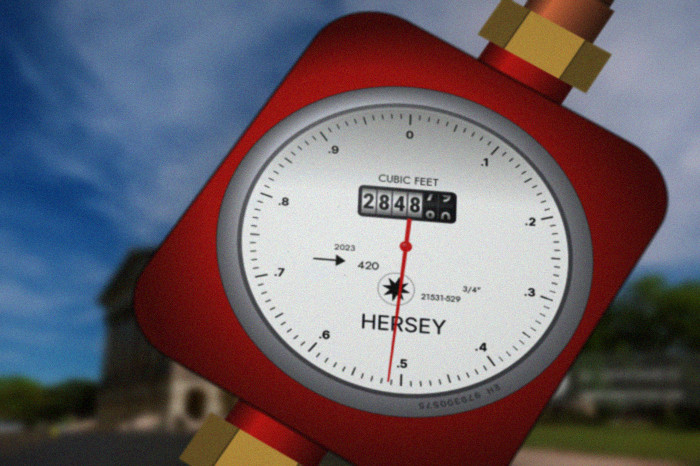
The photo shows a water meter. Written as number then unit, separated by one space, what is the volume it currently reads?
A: 284879.51 ft³
